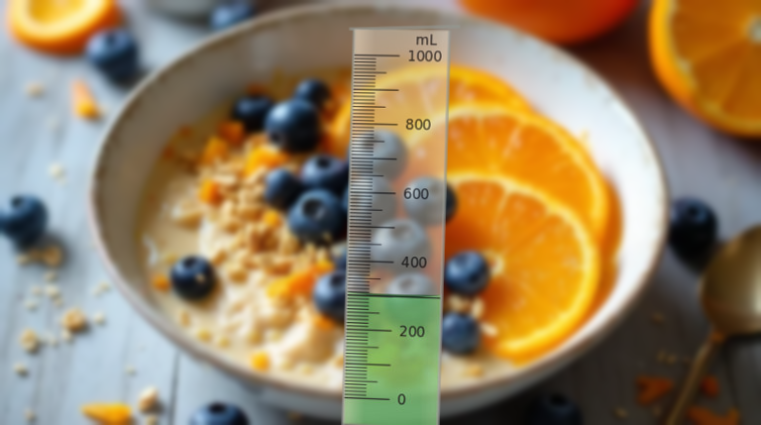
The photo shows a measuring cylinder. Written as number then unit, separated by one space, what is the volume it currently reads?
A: 300 mL
